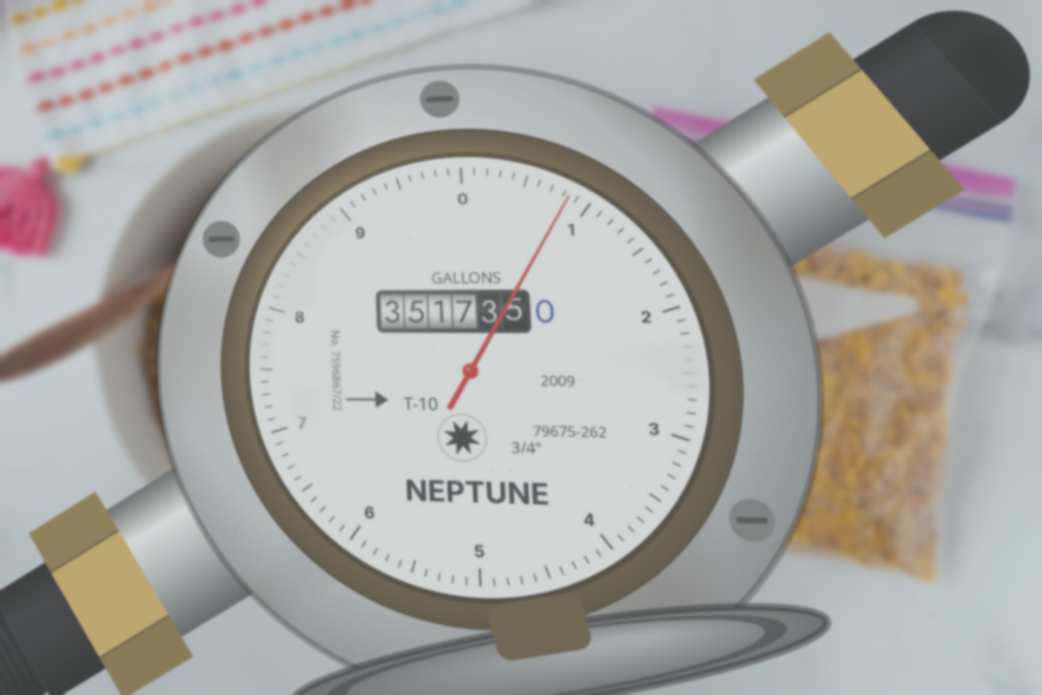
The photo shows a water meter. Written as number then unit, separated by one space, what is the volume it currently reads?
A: 3517350.8 gal
